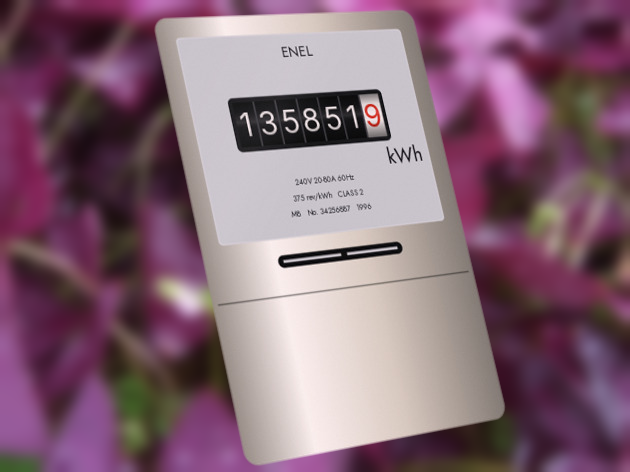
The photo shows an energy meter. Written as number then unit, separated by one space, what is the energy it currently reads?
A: 135851.9 kWh
